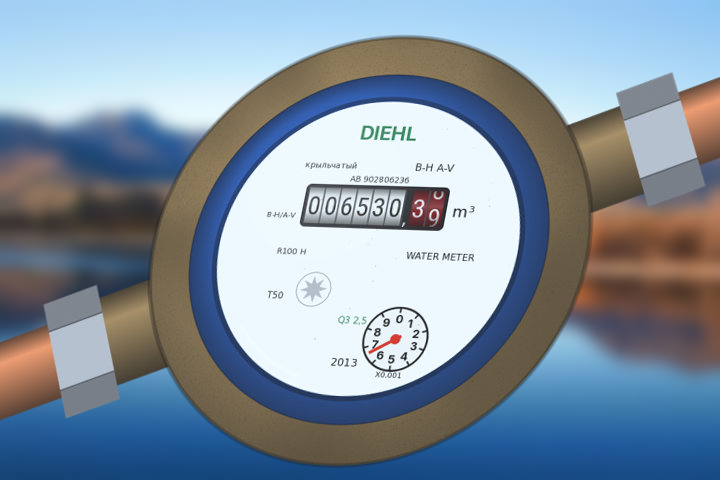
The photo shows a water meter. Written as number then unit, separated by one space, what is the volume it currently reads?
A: 6530.386 m³
